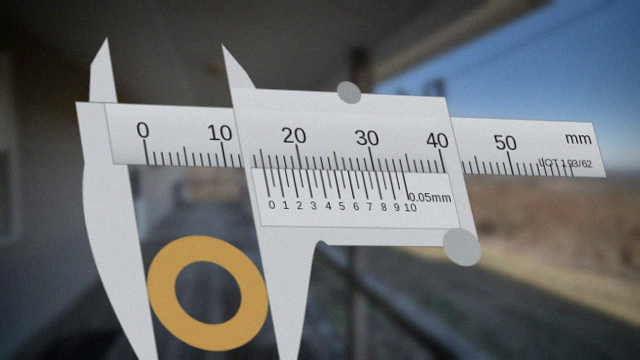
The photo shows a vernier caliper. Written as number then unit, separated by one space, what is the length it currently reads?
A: 15.0 mm
